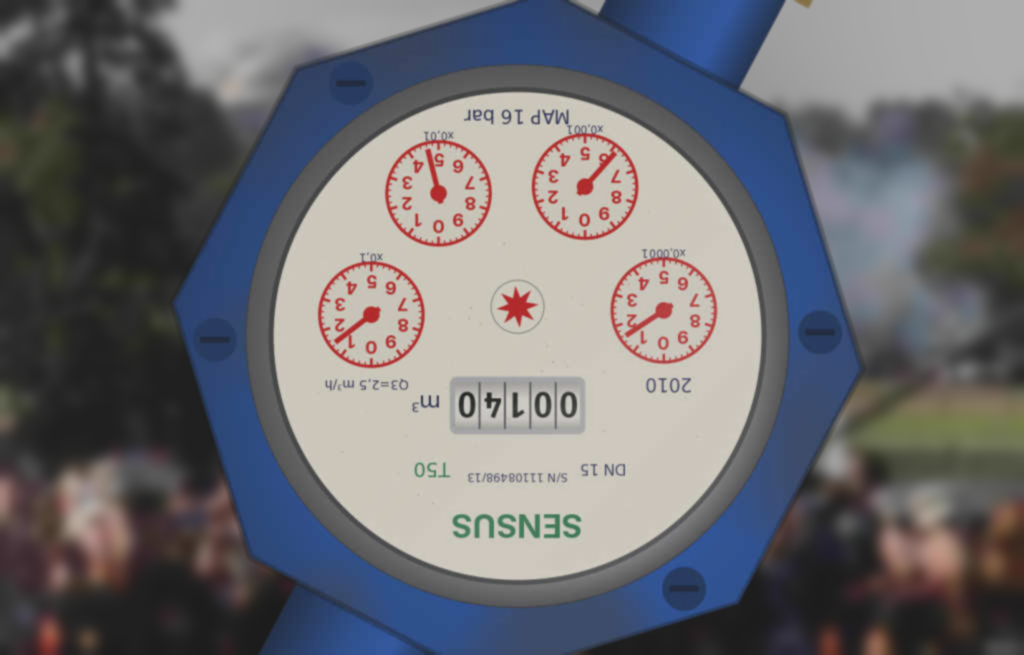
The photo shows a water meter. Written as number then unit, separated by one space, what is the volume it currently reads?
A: 140.1461 m³
